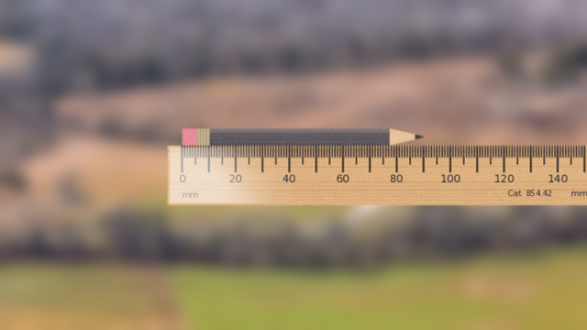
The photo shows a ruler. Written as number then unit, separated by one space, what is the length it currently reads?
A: 90 mm
